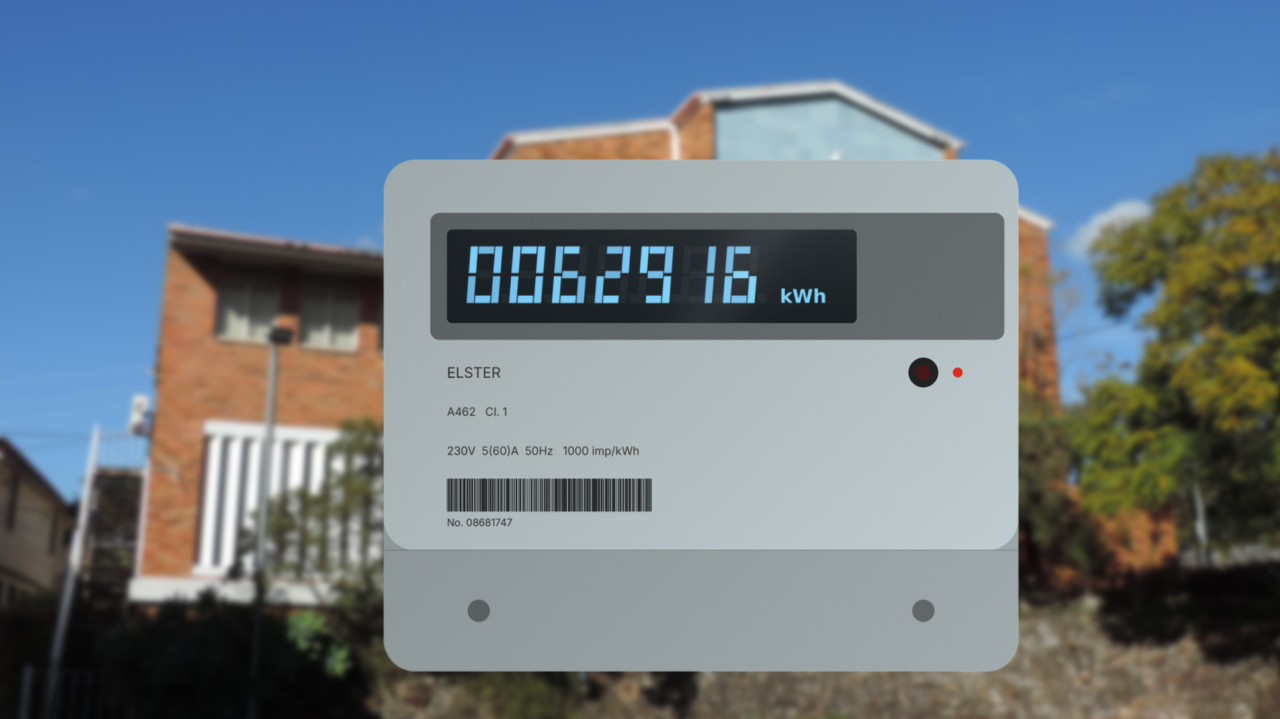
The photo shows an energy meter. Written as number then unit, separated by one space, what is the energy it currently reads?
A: 62916 kWh
